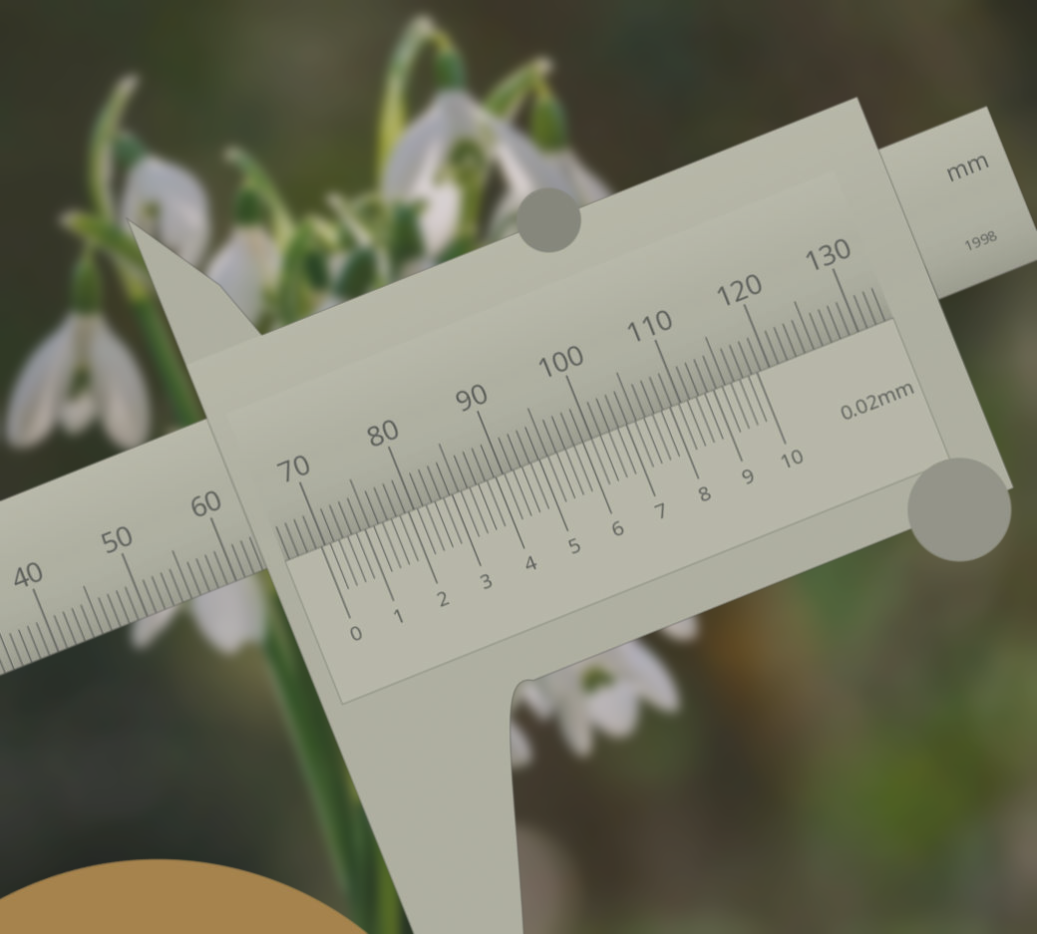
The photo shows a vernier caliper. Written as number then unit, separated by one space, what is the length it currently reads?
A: 69.6 mm
